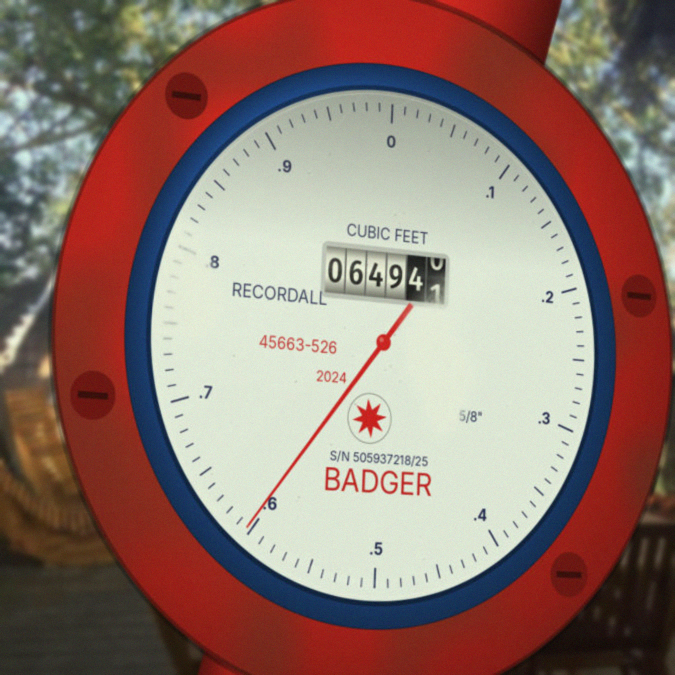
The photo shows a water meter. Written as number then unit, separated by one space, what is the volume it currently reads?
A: 64940.60 ft³
